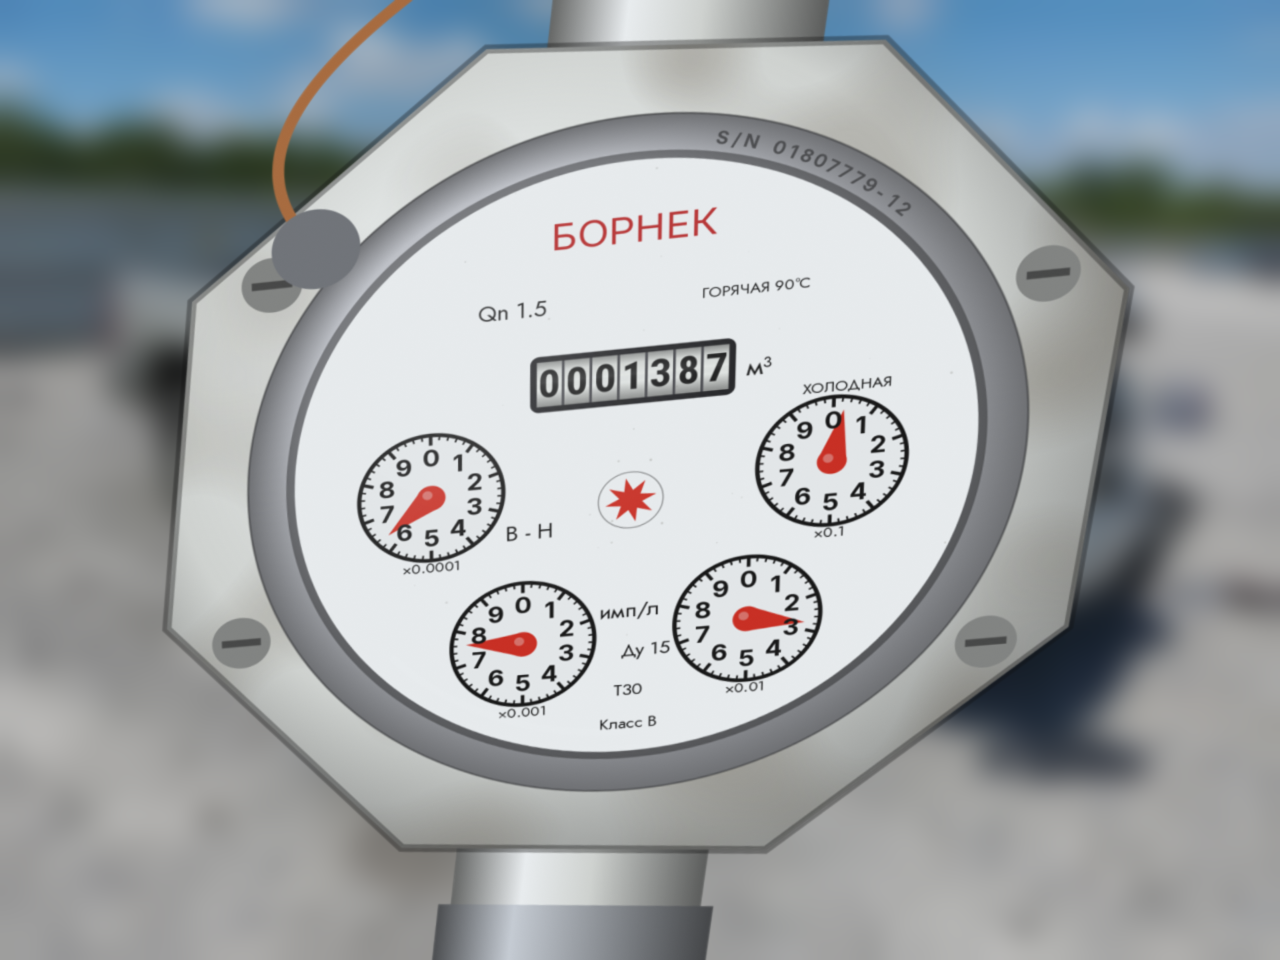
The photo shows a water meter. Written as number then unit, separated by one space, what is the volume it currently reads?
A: 1387.0276 m³
